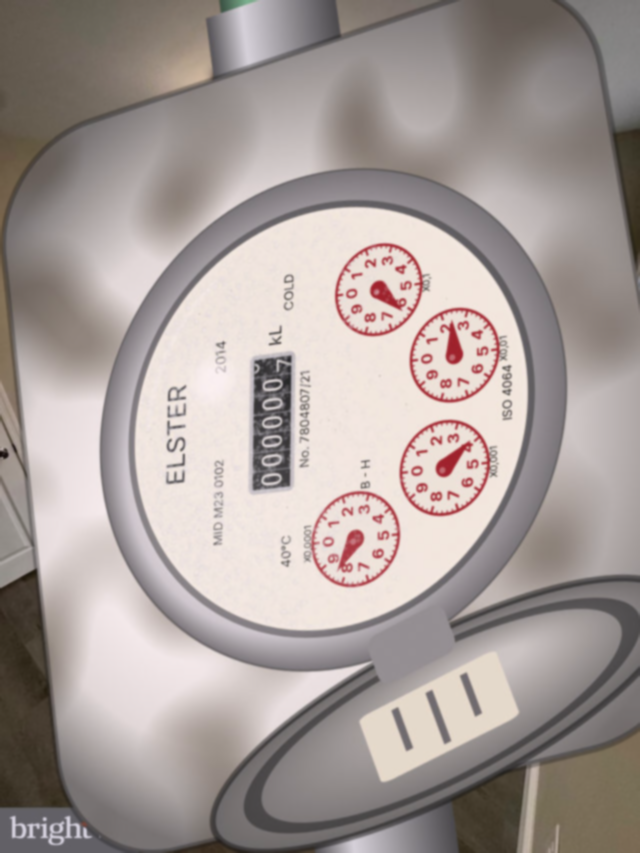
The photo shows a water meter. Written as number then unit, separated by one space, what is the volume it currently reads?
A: 6.6238 kL
